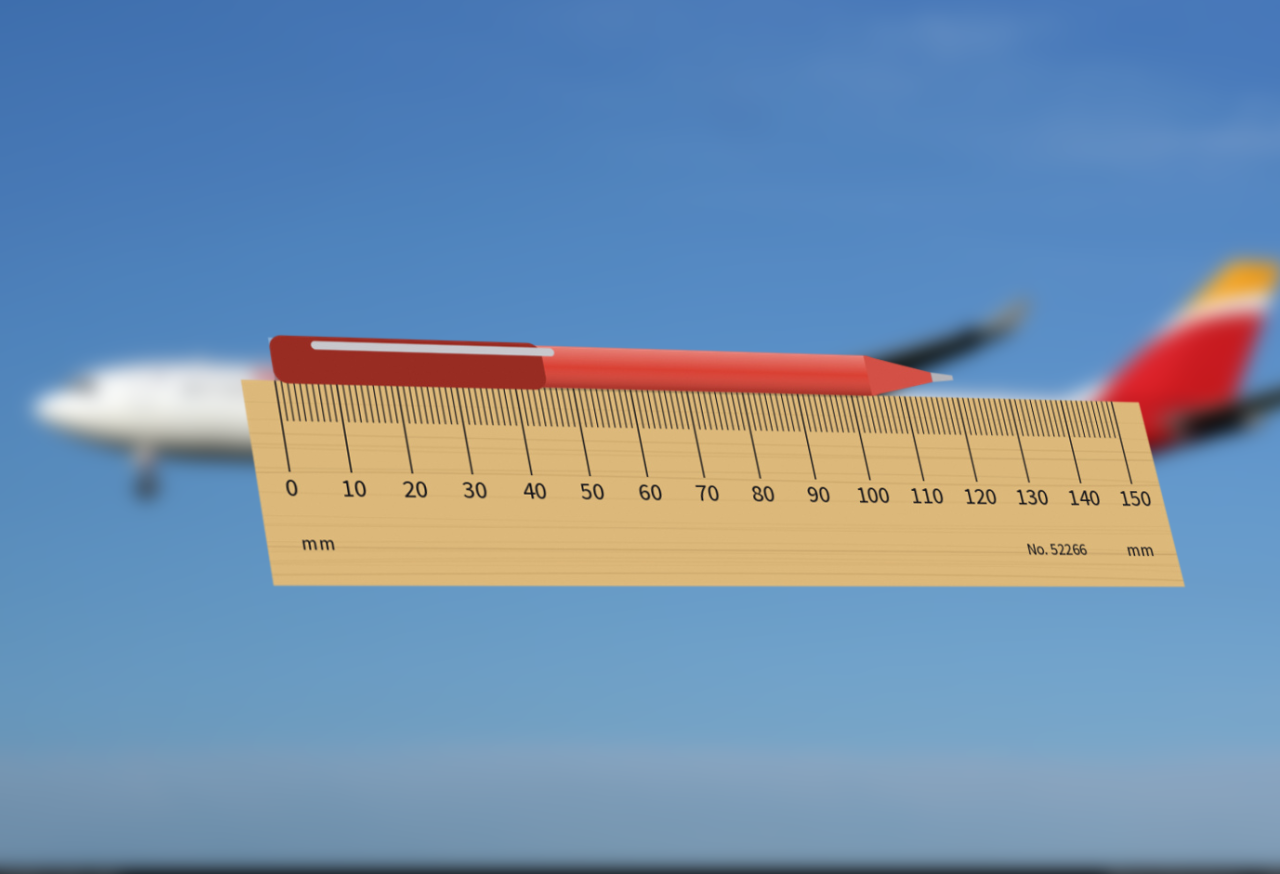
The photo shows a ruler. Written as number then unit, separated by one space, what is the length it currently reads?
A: 120 mm
